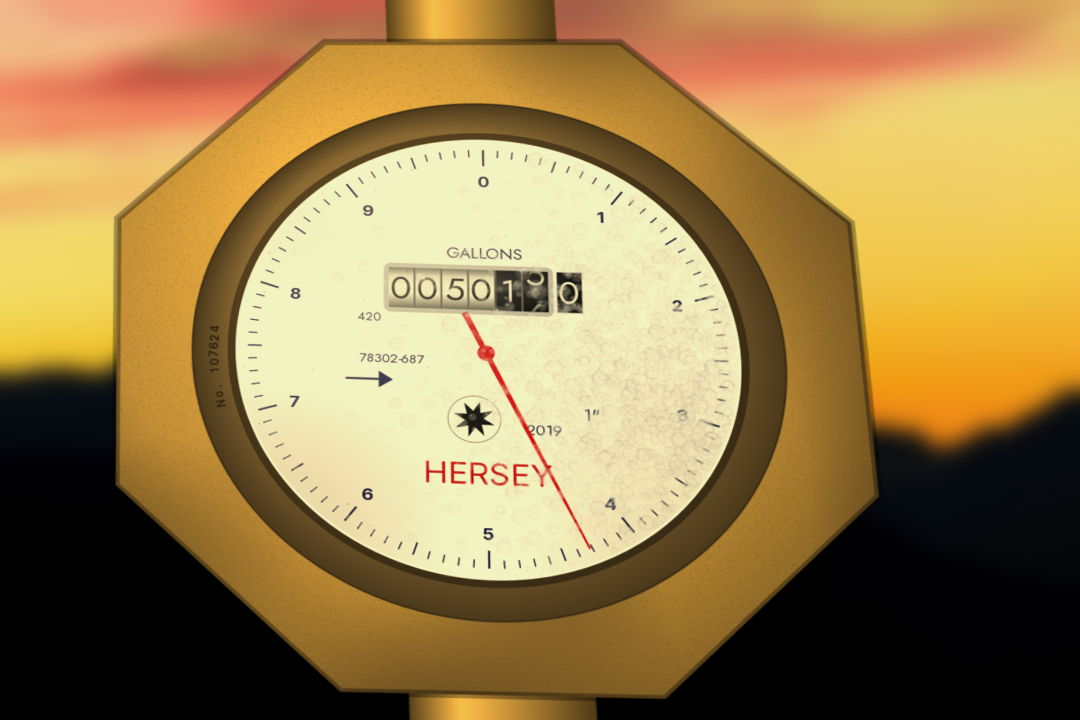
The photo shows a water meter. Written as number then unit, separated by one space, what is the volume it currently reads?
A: 50154.3 gal
